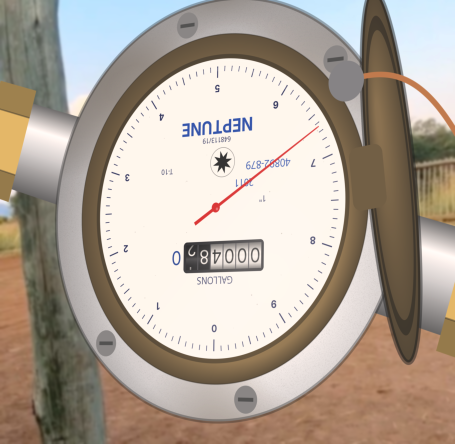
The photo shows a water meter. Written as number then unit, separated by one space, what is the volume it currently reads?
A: 4816.6 gal
